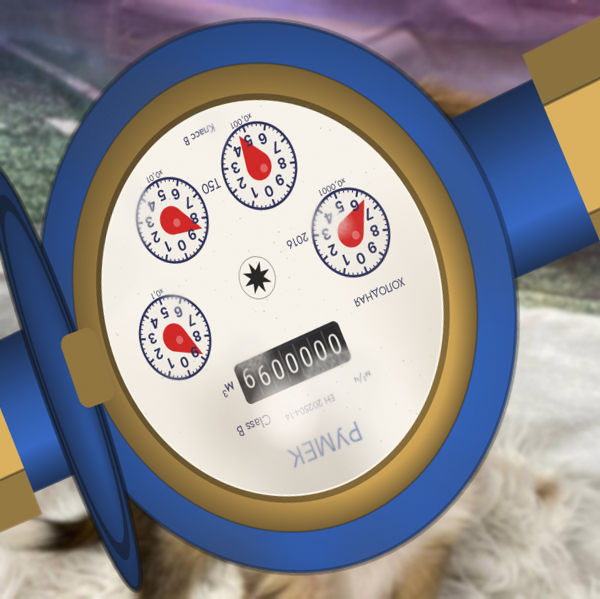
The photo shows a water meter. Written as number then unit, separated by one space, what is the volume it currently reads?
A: 98.8846 m³
